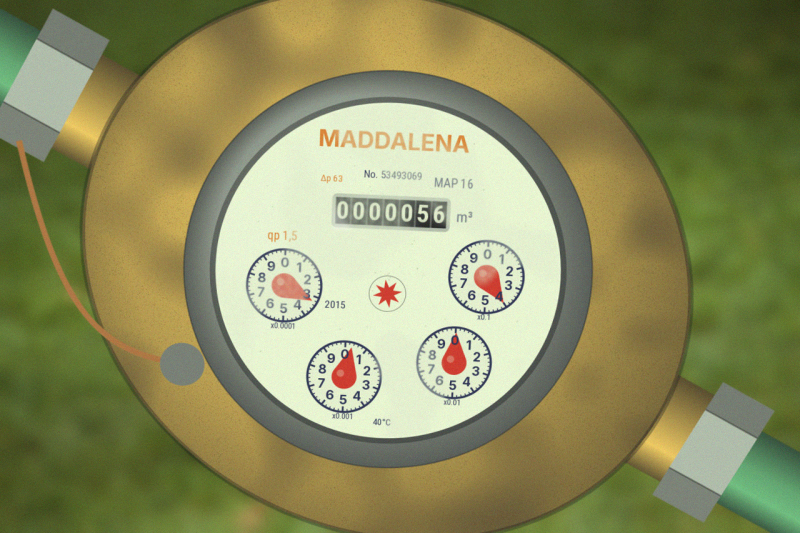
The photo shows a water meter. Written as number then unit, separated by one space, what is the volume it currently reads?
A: 56.4003 m³
